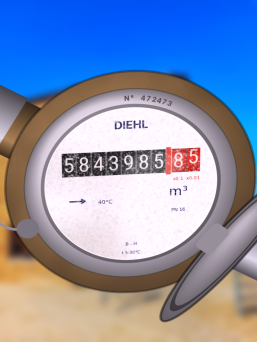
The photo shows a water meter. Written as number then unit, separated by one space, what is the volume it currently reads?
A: 5843985.85 m³
